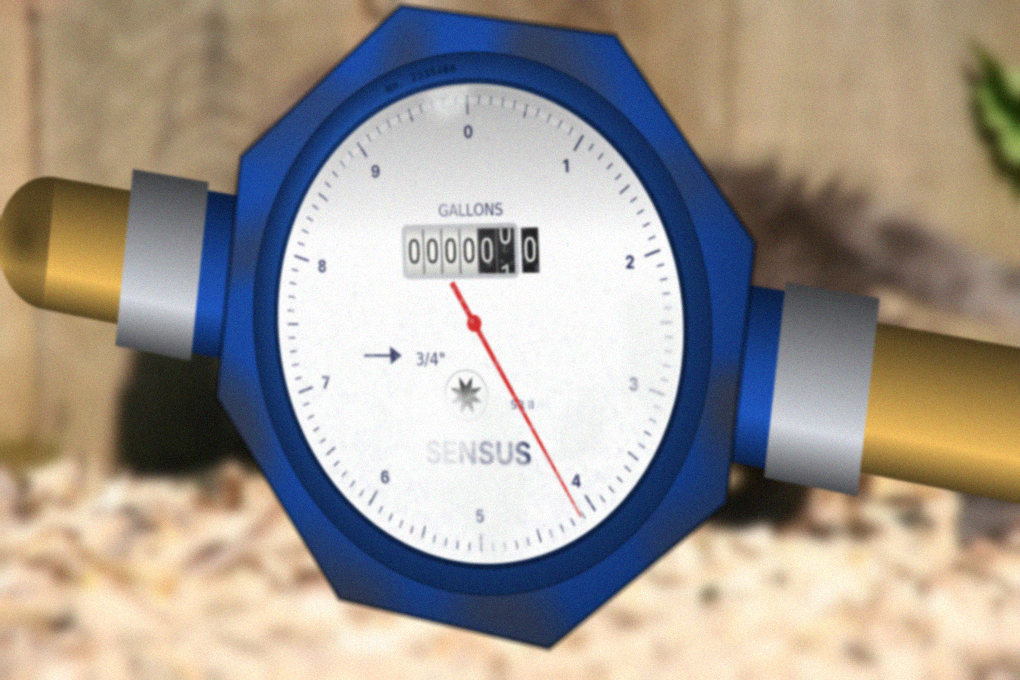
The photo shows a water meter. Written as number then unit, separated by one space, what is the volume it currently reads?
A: 4.1 gal
